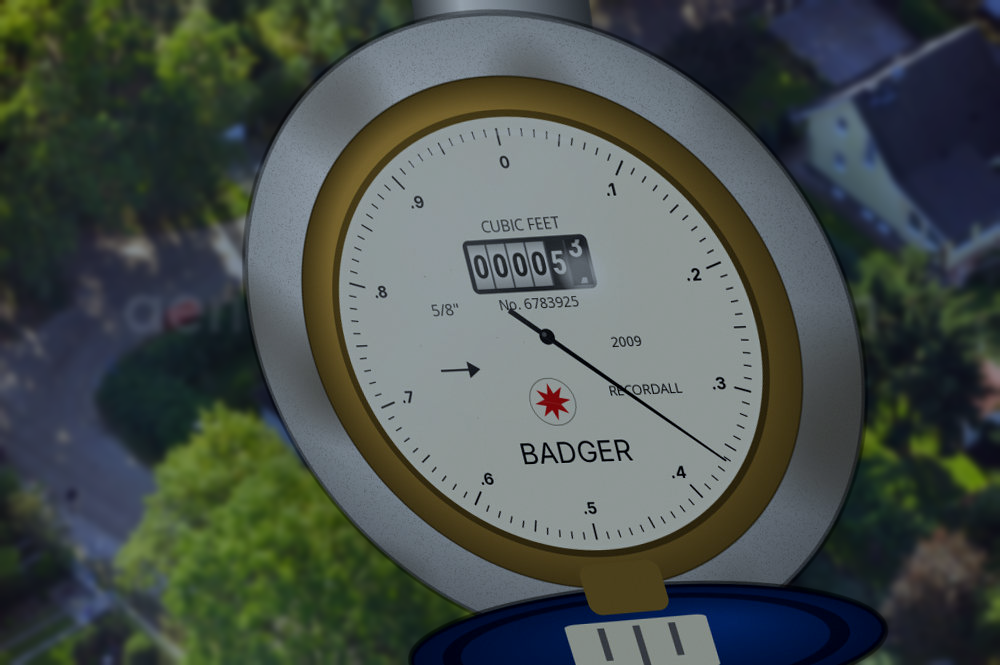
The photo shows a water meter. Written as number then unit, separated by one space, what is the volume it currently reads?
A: 53.36 ft³
